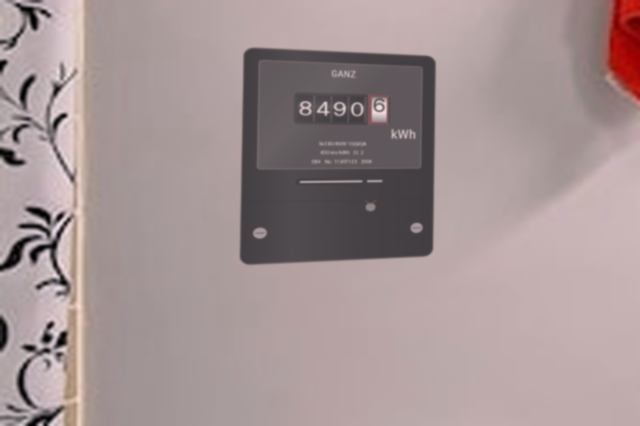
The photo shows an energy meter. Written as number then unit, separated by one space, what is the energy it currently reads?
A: 8490.6 kWh
